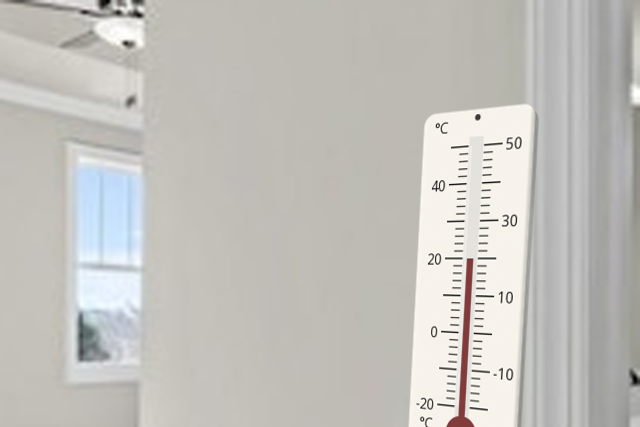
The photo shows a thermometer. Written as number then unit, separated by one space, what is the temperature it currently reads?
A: 20 °C
